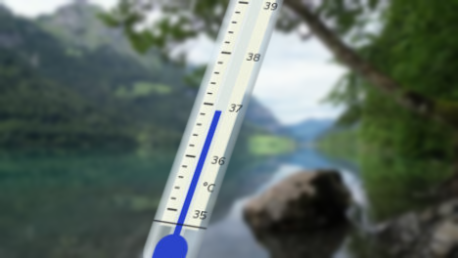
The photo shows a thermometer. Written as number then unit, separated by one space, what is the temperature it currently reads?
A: 36.9 °C
